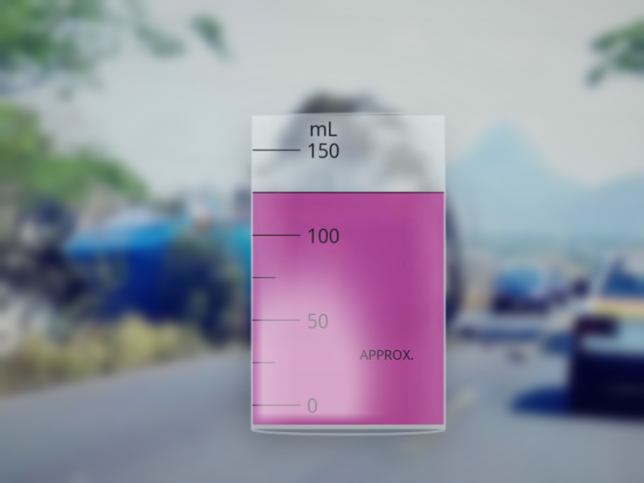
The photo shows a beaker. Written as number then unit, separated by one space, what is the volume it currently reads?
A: 125 mL
